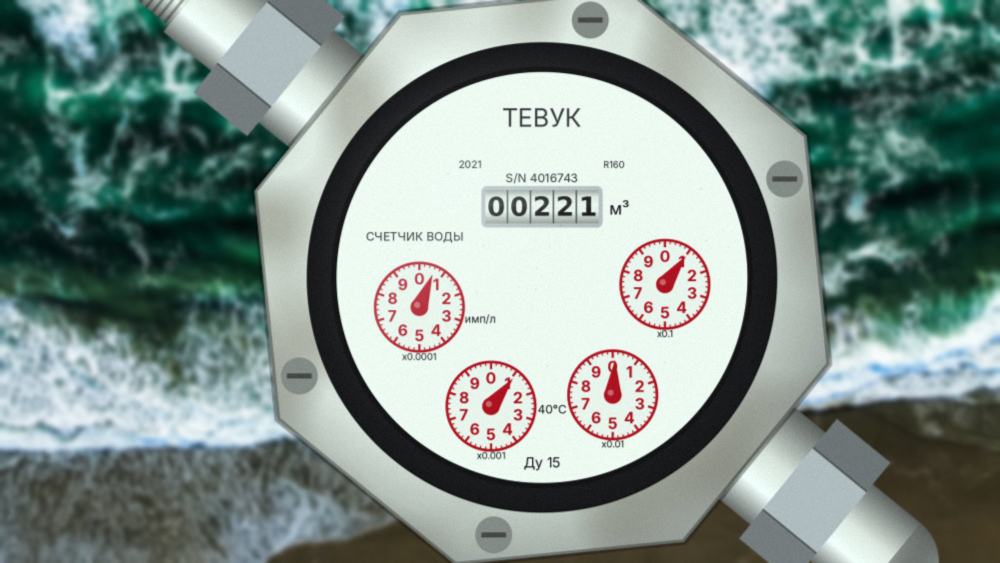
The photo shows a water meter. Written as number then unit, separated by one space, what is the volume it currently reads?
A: 221.1010 m³
